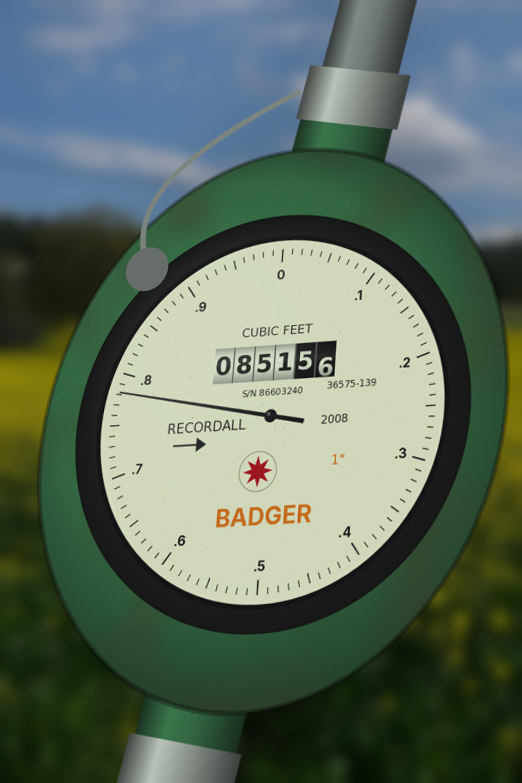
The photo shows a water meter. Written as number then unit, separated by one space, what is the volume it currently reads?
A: 85155.78 ft³
